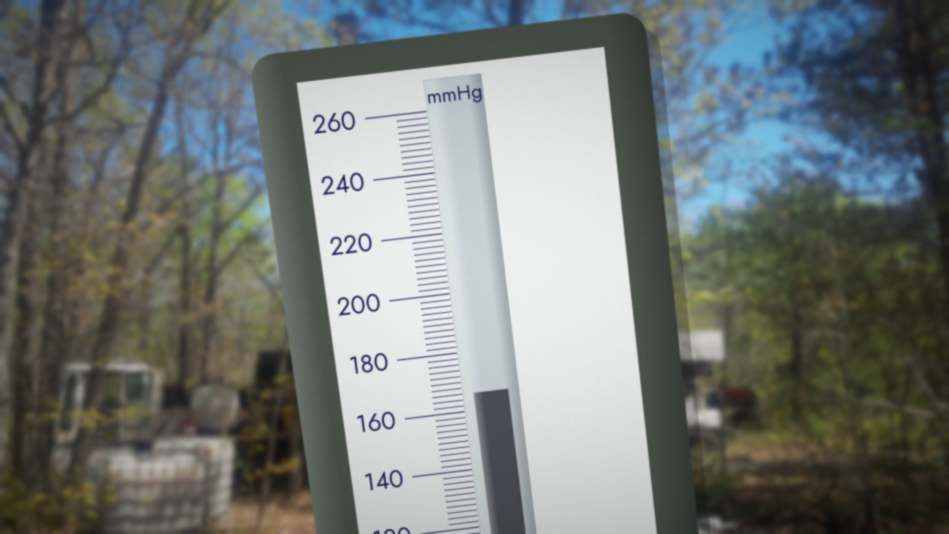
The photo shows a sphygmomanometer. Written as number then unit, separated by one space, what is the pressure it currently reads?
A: 166 mmHg
